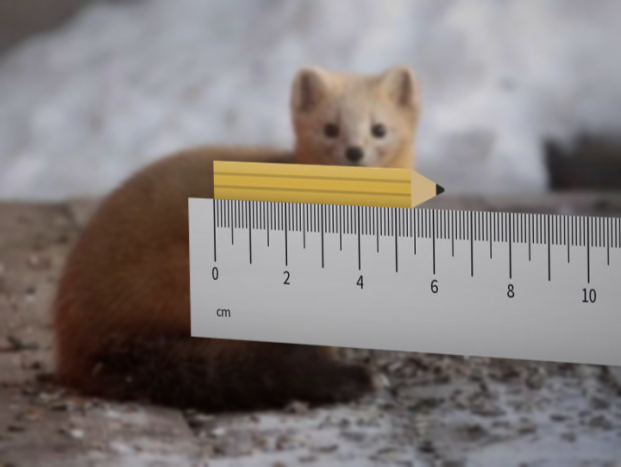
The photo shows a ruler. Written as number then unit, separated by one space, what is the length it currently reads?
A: 6.3 cm
